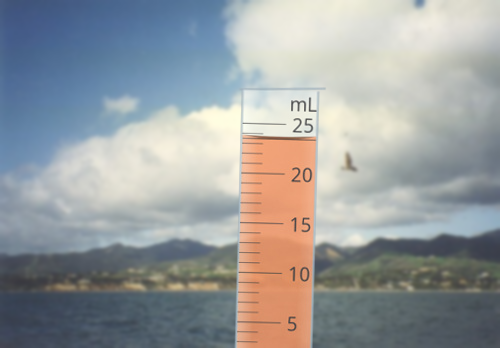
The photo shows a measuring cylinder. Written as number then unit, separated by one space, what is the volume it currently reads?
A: 23.5 mL
